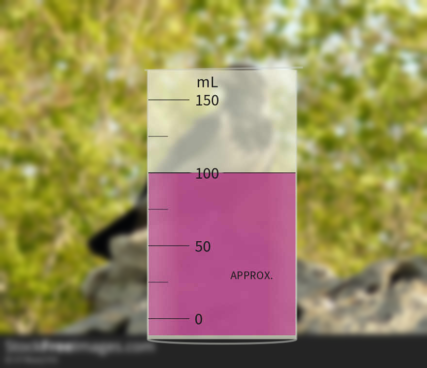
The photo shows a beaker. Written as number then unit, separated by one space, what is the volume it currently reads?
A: 100 mL
